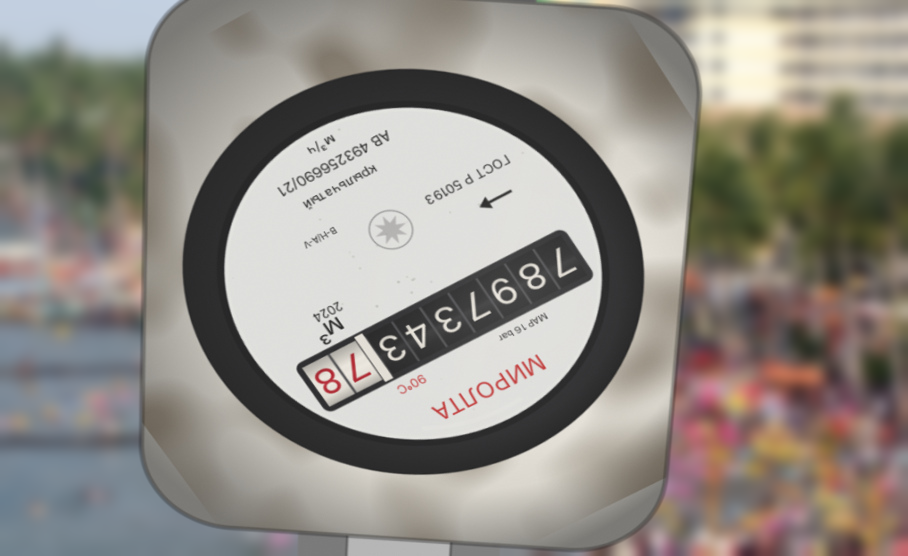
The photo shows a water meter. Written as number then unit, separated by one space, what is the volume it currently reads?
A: 7897343.78 m³
